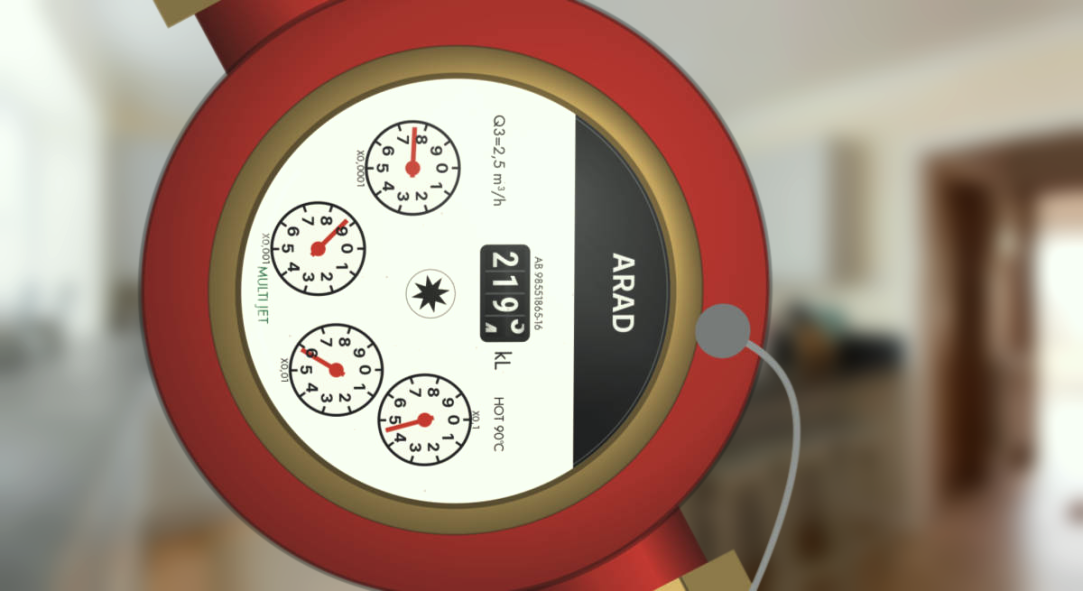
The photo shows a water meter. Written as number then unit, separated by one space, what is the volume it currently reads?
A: 2193.4587 kL
